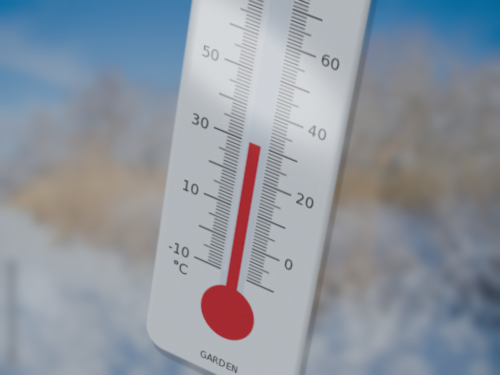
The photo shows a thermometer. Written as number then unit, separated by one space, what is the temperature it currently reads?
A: 30 °C
